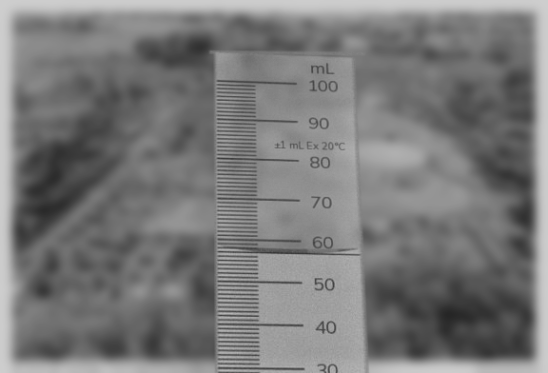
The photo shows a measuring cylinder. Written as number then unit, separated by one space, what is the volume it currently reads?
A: 57 mL
